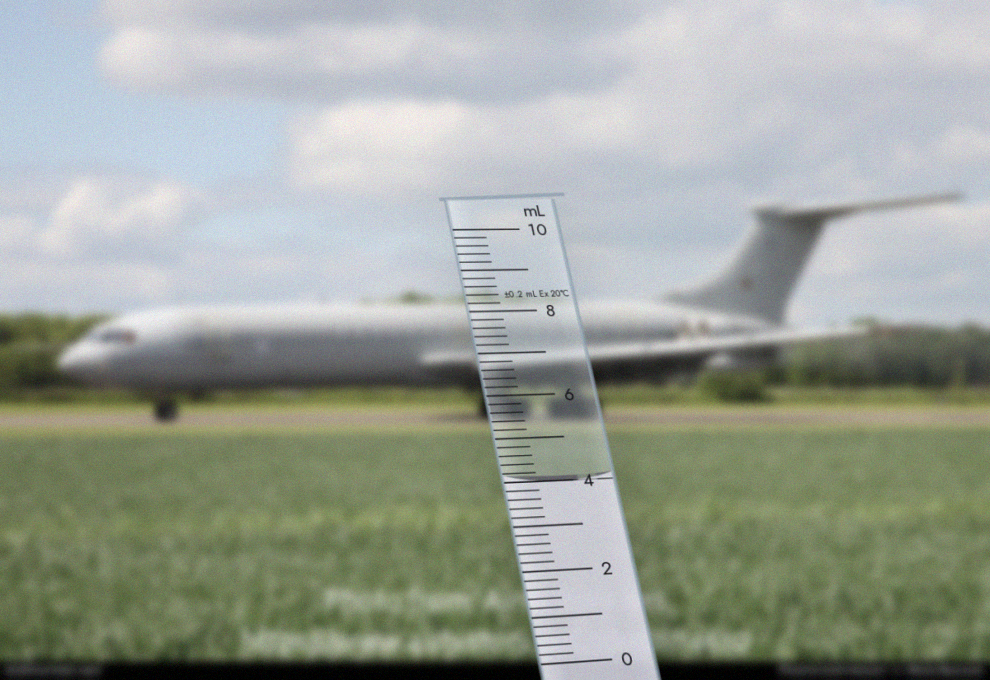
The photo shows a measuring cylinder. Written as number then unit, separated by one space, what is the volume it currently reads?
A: 4 mL
